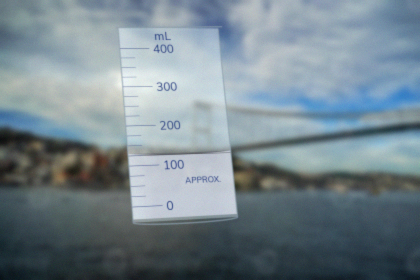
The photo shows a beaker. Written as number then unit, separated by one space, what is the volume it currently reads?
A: 125 mL
